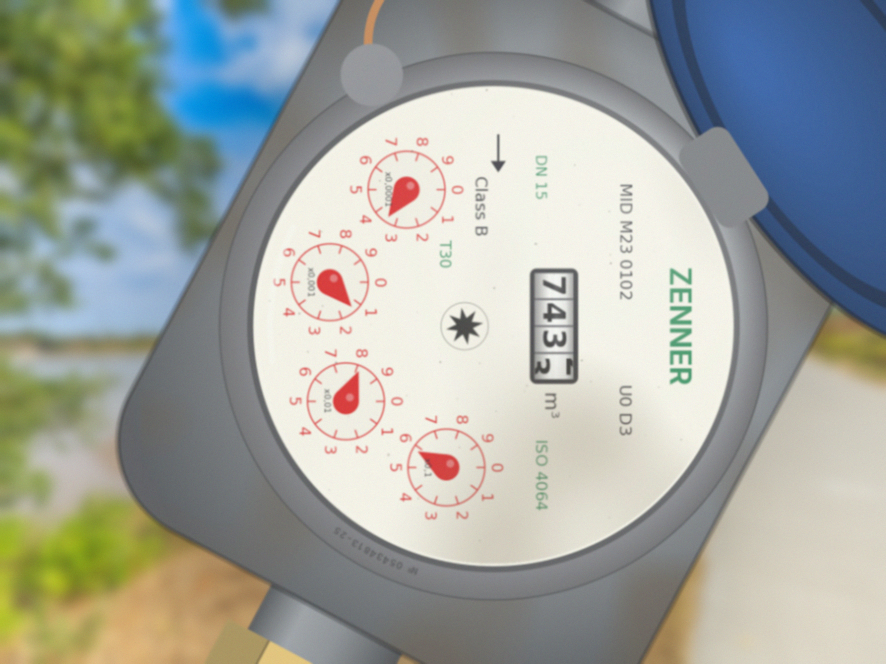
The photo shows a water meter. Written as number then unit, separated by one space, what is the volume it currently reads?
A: 7432.5813 m³
